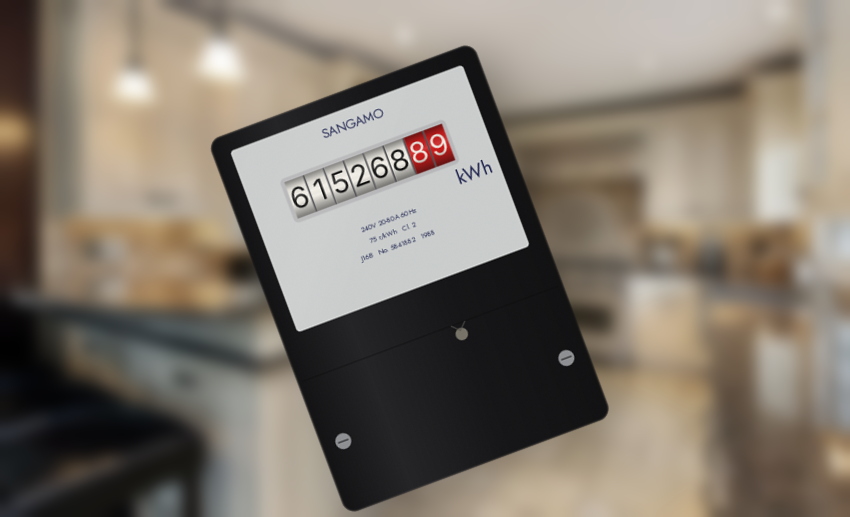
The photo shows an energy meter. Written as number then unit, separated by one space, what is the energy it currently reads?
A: 615268.89 kWh
